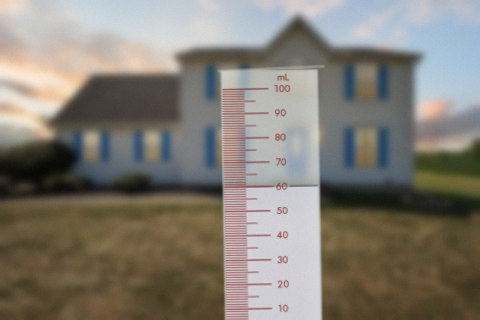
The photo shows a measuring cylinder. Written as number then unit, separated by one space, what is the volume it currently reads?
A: 60 mL
